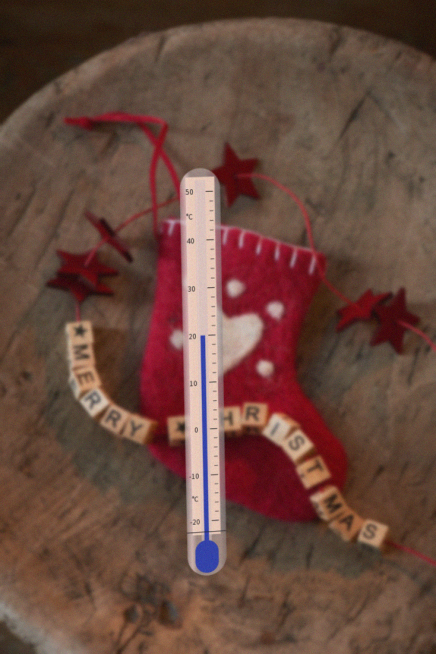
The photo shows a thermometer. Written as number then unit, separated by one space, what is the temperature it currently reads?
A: 20 °C
